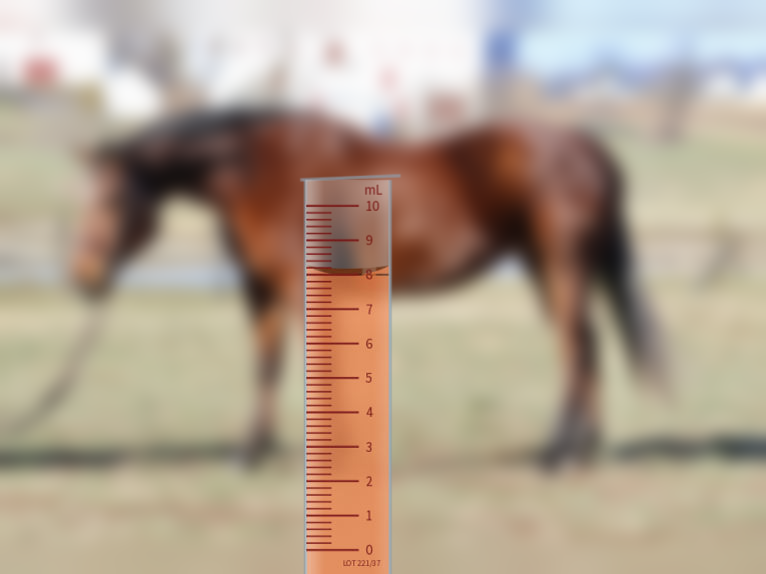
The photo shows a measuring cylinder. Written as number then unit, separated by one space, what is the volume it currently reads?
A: 8 mL
